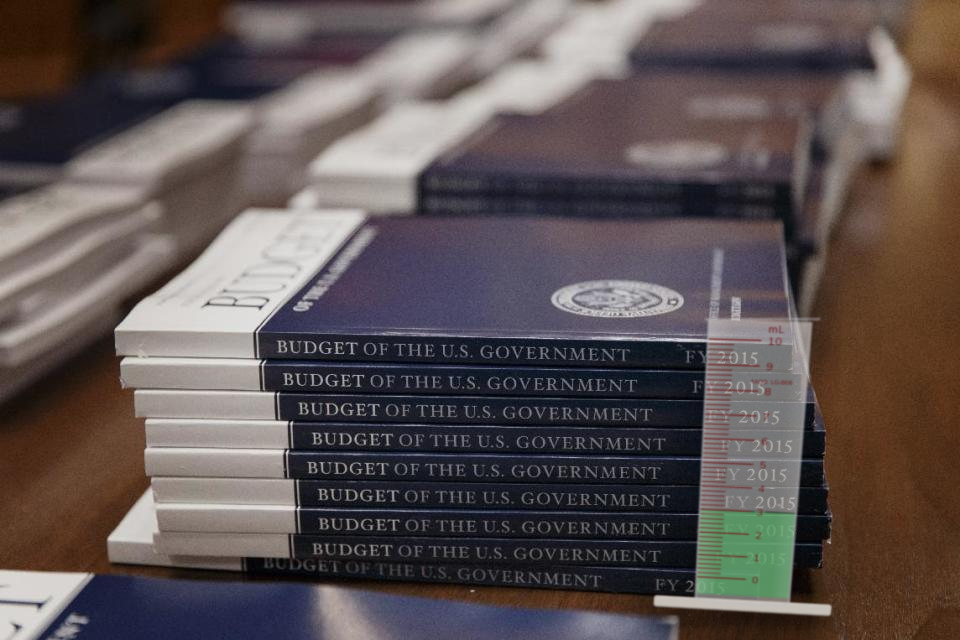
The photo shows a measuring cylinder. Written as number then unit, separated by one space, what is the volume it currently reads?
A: 3 mL
